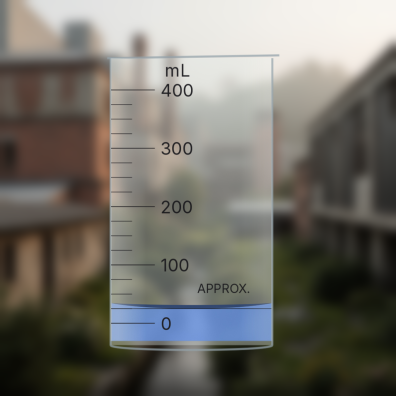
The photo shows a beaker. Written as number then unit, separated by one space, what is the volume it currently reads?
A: 25 mL
